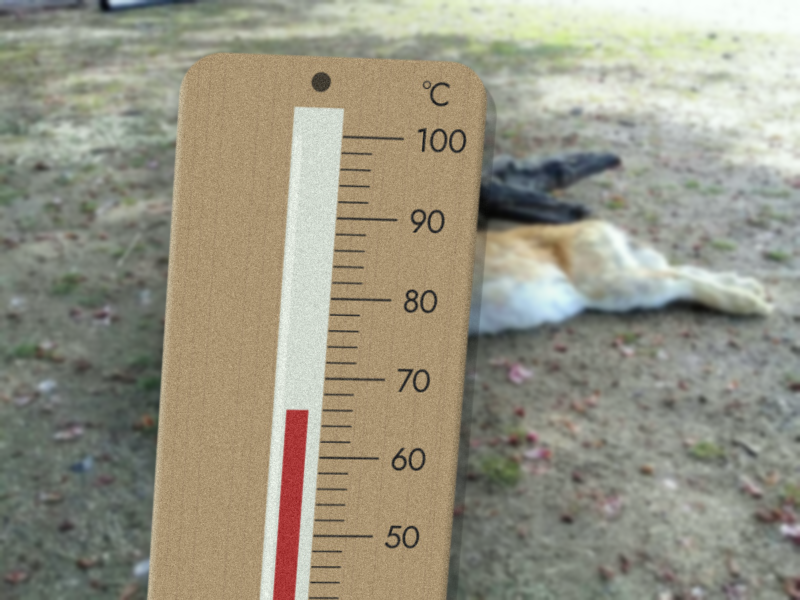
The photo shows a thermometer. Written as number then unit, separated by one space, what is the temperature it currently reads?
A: 66 °C
